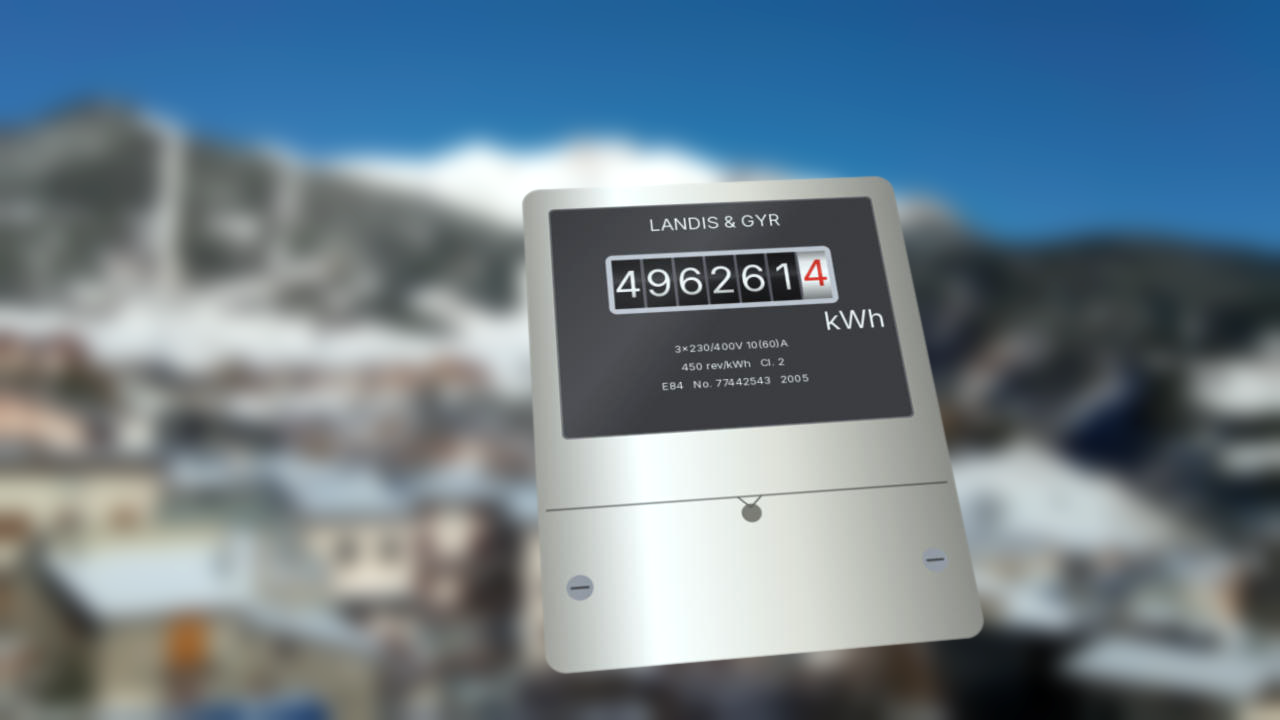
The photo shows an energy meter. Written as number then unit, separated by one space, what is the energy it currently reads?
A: 496261.4 kWh
